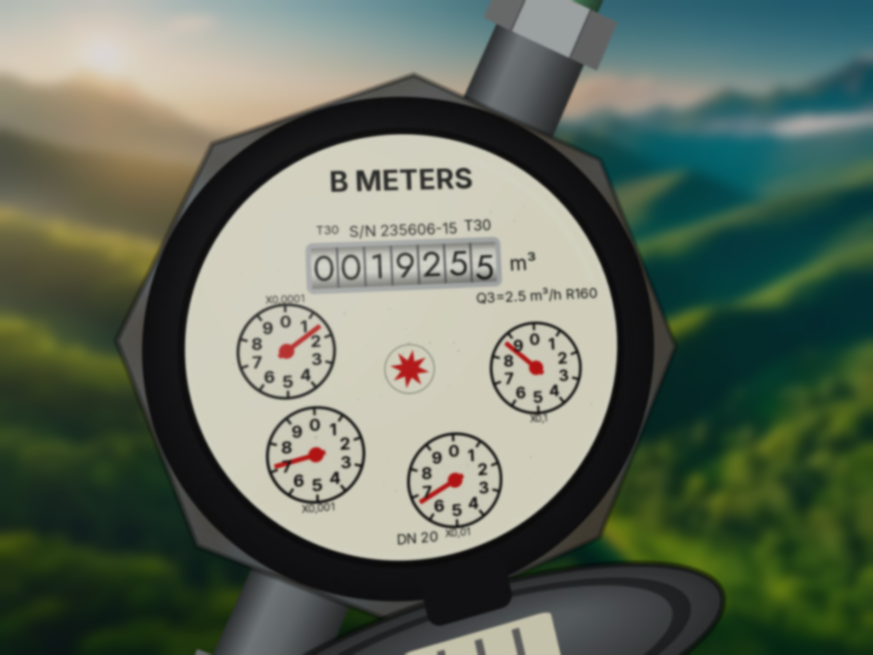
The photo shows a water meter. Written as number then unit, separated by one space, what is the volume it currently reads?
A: 19254.8671 m³
